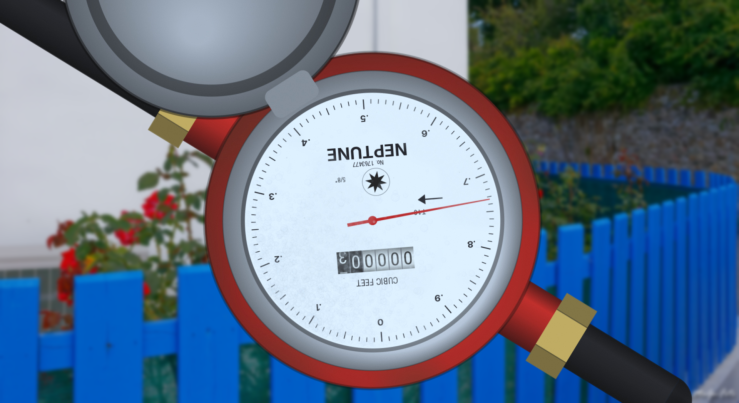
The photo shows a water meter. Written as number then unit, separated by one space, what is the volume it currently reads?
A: 2.73 ft³
